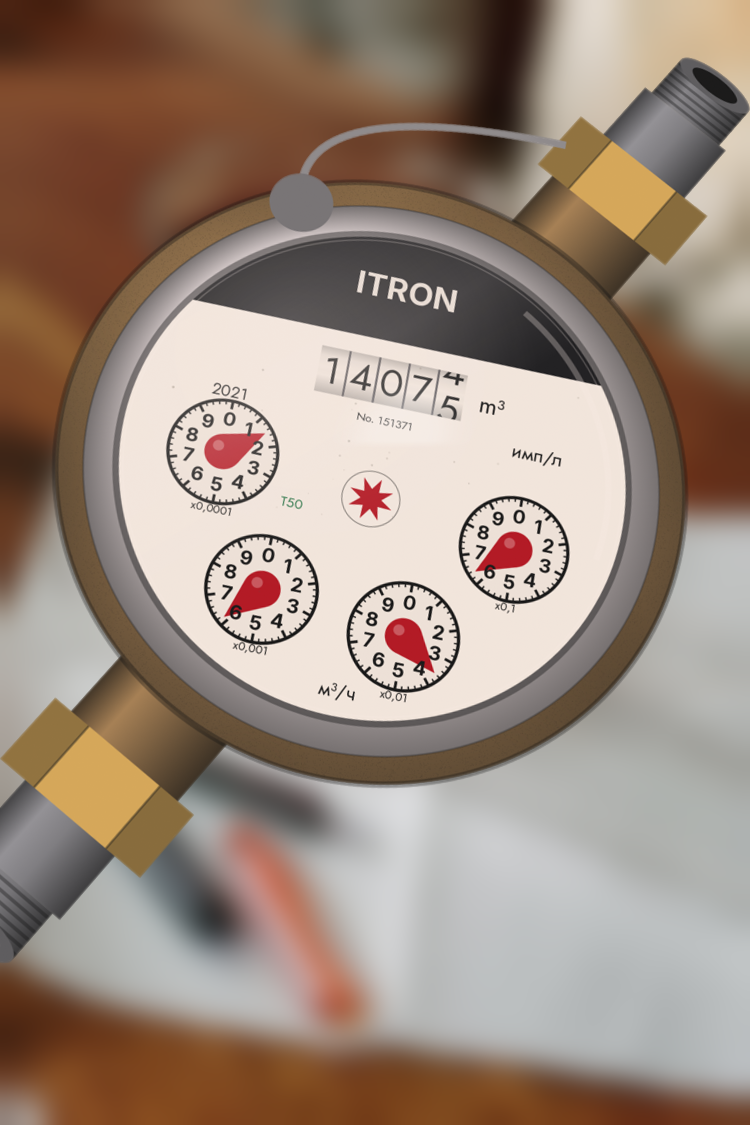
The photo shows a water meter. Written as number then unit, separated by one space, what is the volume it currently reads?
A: 14074.6361 m³
